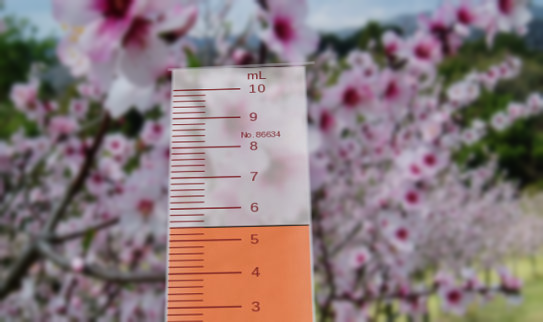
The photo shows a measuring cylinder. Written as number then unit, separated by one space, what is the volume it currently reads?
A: 5.4 mL
